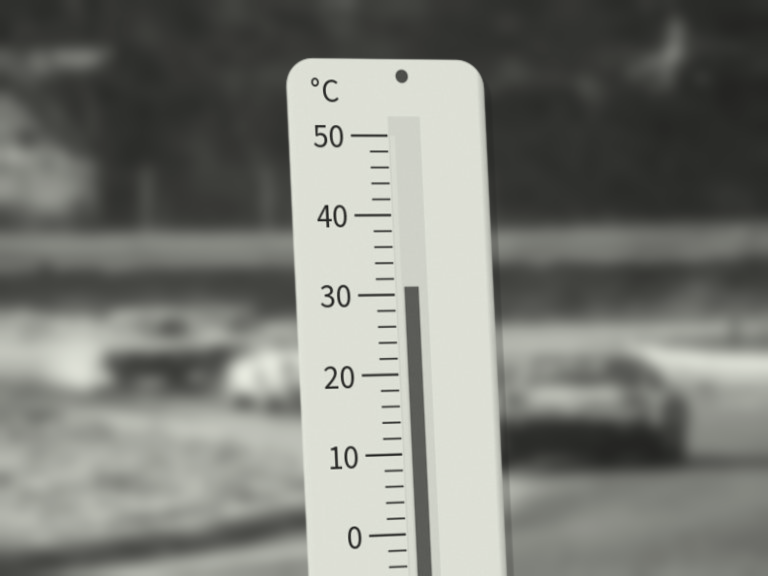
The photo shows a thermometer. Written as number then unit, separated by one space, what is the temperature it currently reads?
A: 31 °C
